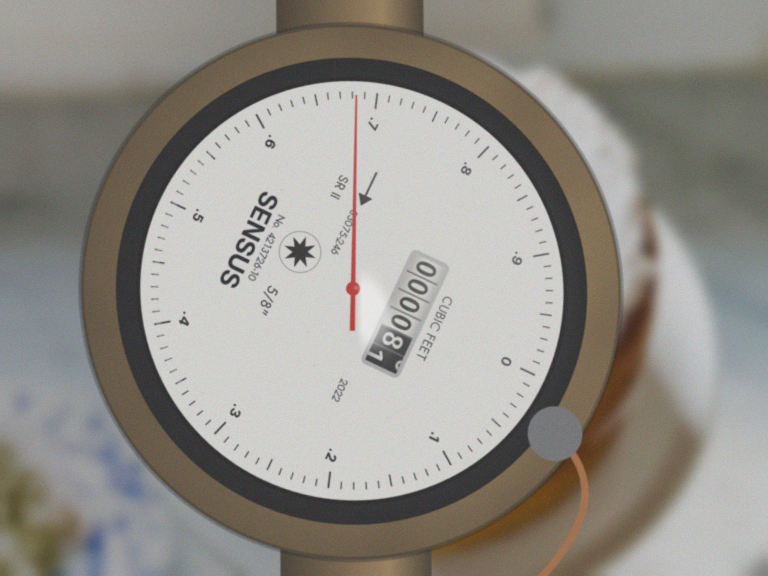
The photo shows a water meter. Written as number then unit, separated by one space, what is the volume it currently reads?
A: 80.68 ft³
